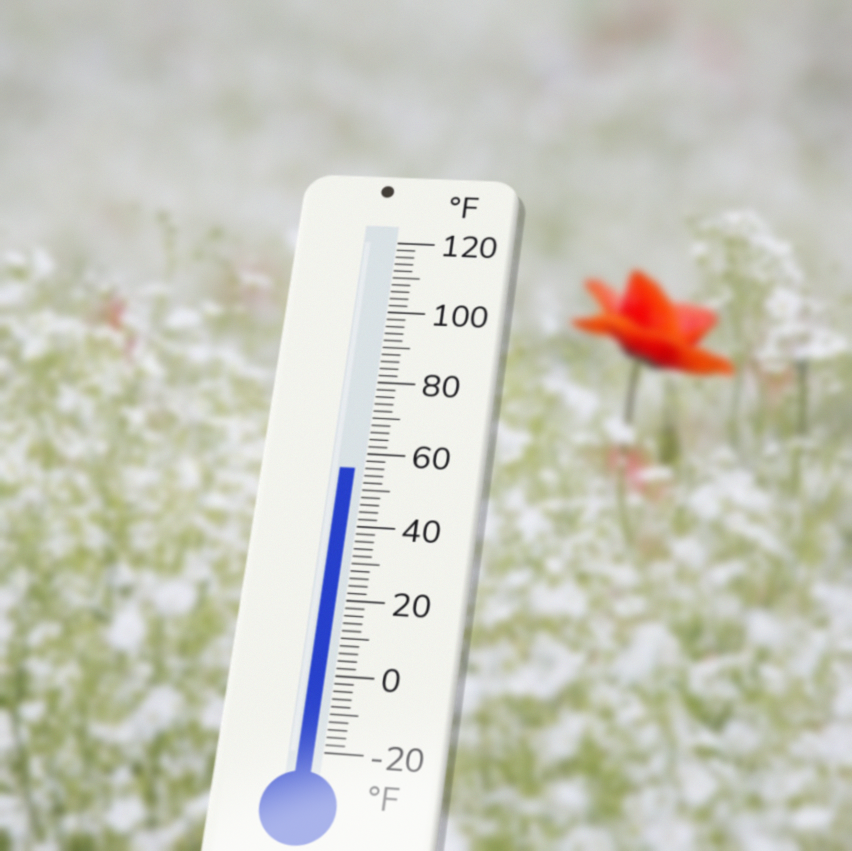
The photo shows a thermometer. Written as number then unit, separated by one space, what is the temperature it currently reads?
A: 56 °F
